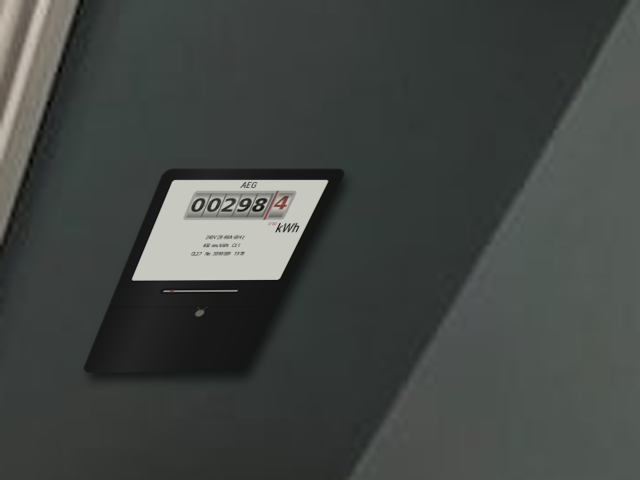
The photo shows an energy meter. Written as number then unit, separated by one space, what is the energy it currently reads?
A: 298.4 kWh
